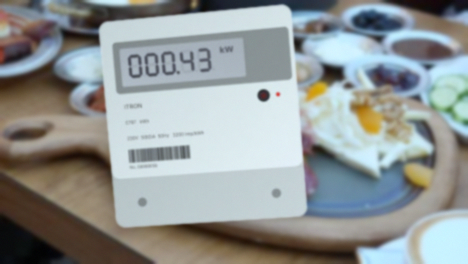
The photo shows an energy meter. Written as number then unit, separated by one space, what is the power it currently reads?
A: 0.43 kW
